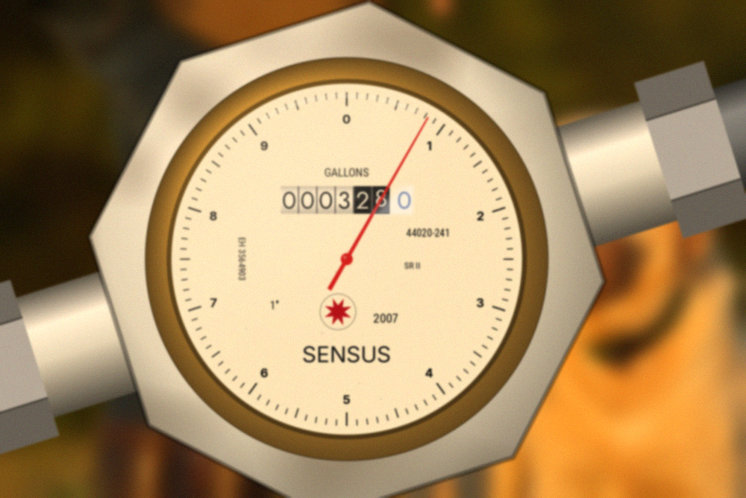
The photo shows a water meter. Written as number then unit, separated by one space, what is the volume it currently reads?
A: 3280.8 gal
